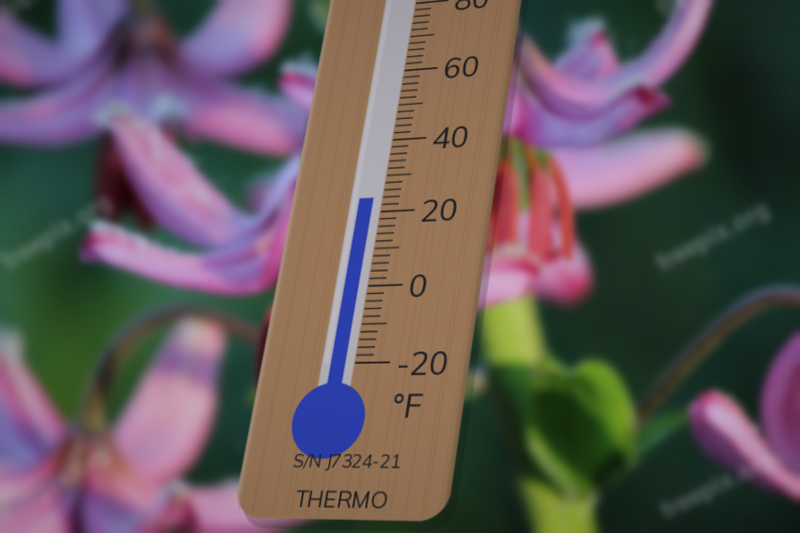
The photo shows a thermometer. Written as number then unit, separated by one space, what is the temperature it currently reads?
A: 24 °F
